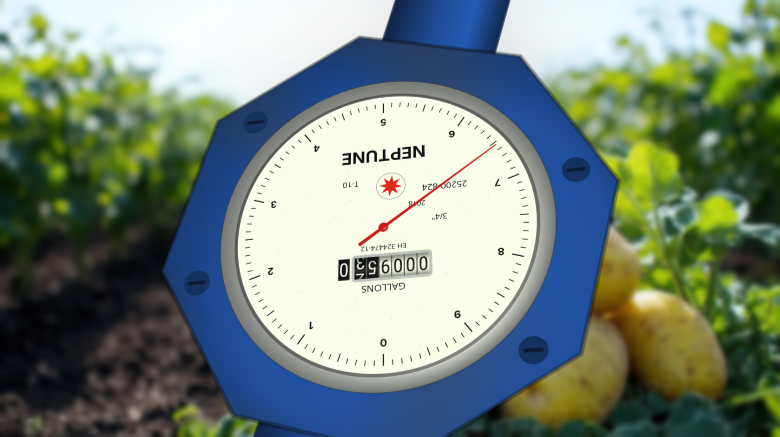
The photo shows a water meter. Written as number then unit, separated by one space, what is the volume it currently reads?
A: 9526.5 gal
